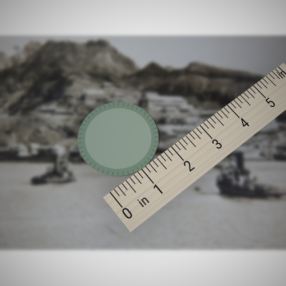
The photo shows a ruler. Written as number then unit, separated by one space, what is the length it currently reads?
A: 2.125 in
